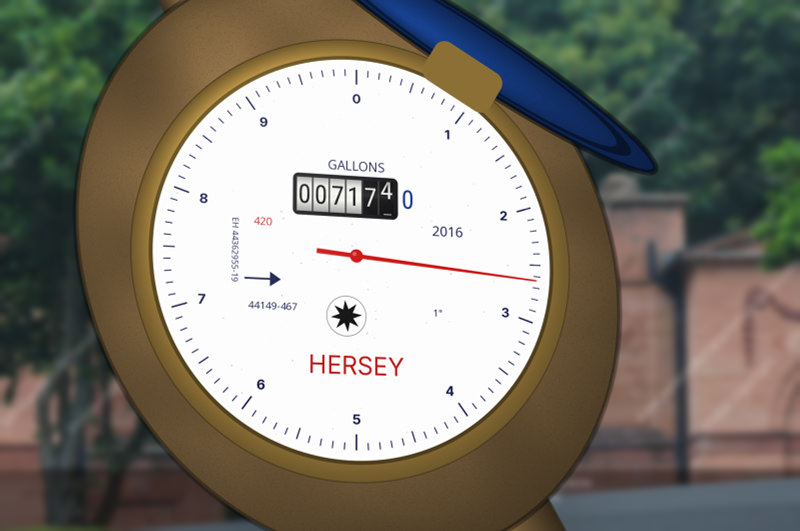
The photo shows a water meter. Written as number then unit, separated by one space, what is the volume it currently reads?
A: 71742.6 gal
